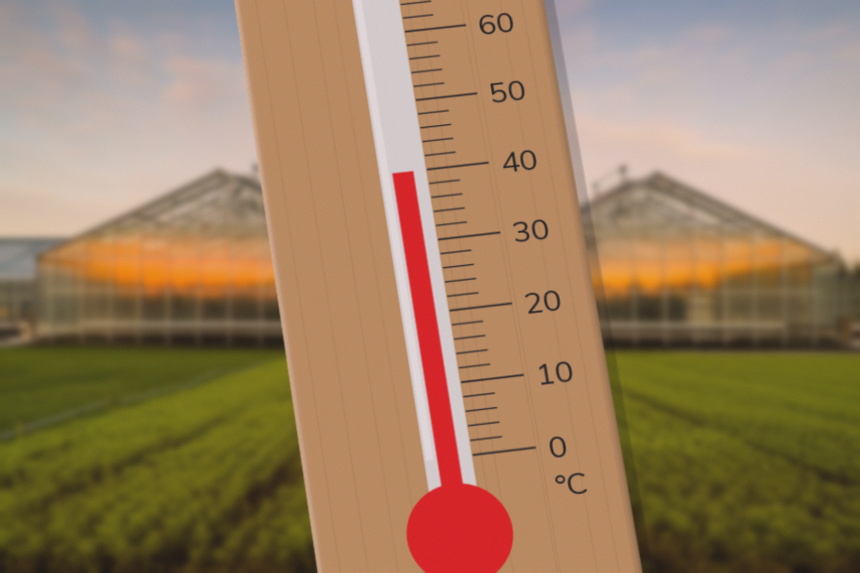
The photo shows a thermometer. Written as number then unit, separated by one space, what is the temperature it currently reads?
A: 40 °C
